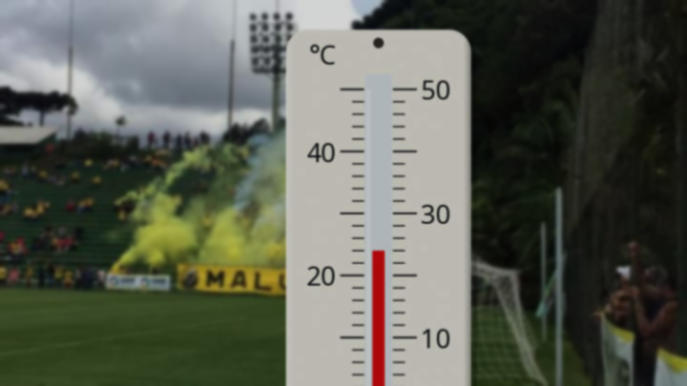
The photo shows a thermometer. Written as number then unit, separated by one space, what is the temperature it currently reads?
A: 24 °C
